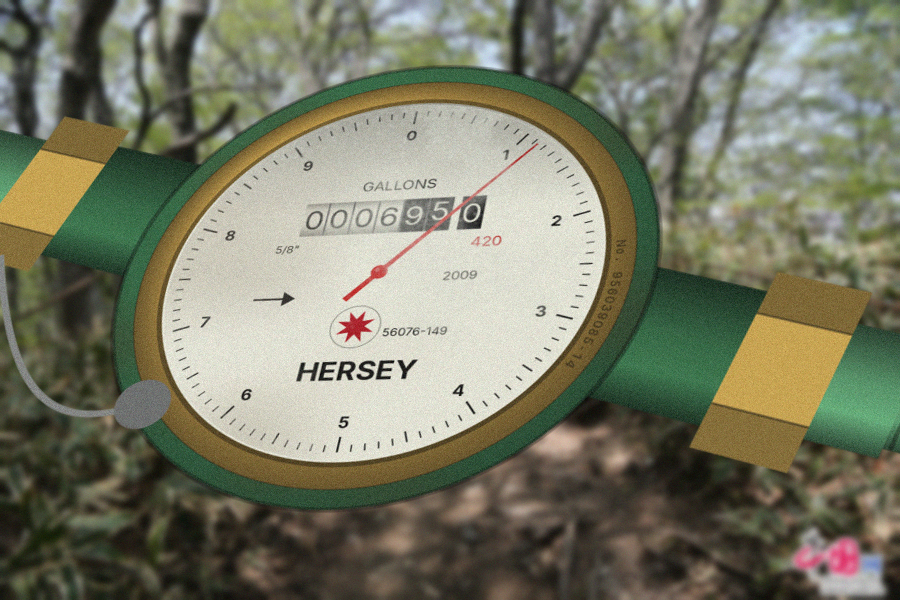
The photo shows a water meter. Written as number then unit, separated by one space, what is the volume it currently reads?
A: 6951.1 gal
